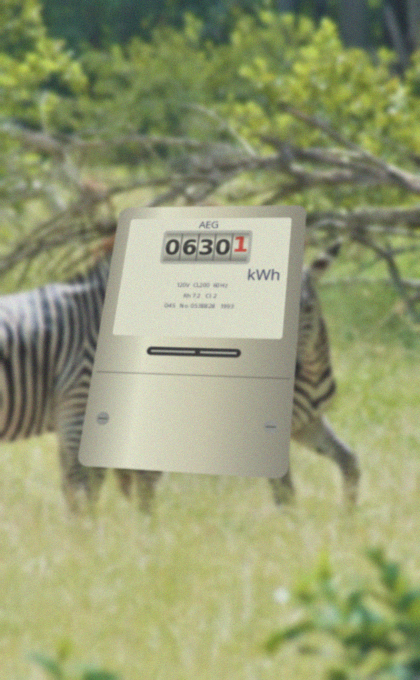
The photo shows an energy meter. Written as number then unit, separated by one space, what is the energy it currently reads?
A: 630.1 kWh
